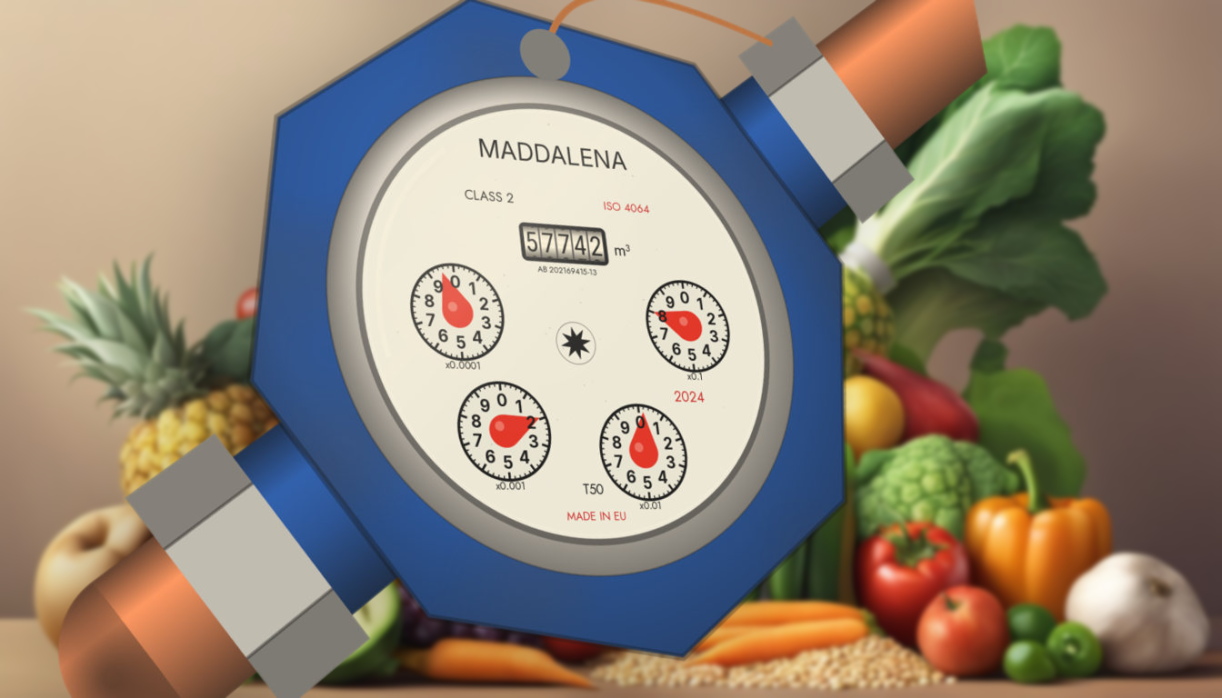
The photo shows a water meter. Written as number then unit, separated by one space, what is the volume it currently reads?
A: 57742.8019 m³
